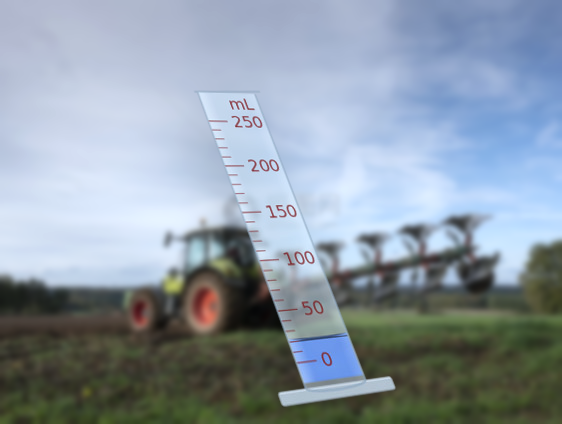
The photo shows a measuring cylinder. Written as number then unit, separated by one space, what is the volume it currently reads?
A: 20 mL
